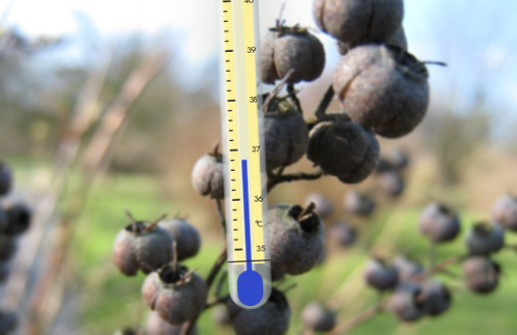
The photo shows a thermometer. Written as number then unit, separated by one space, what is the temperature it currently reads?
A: 36.8 °C
